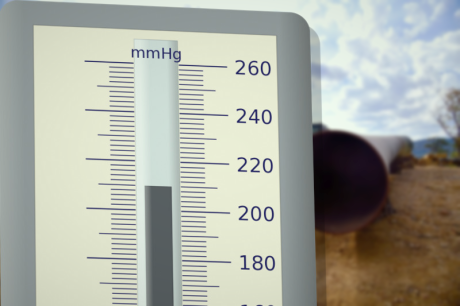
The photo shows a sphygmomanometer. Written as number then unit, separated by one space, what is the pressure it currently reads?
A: 210 mmHg
